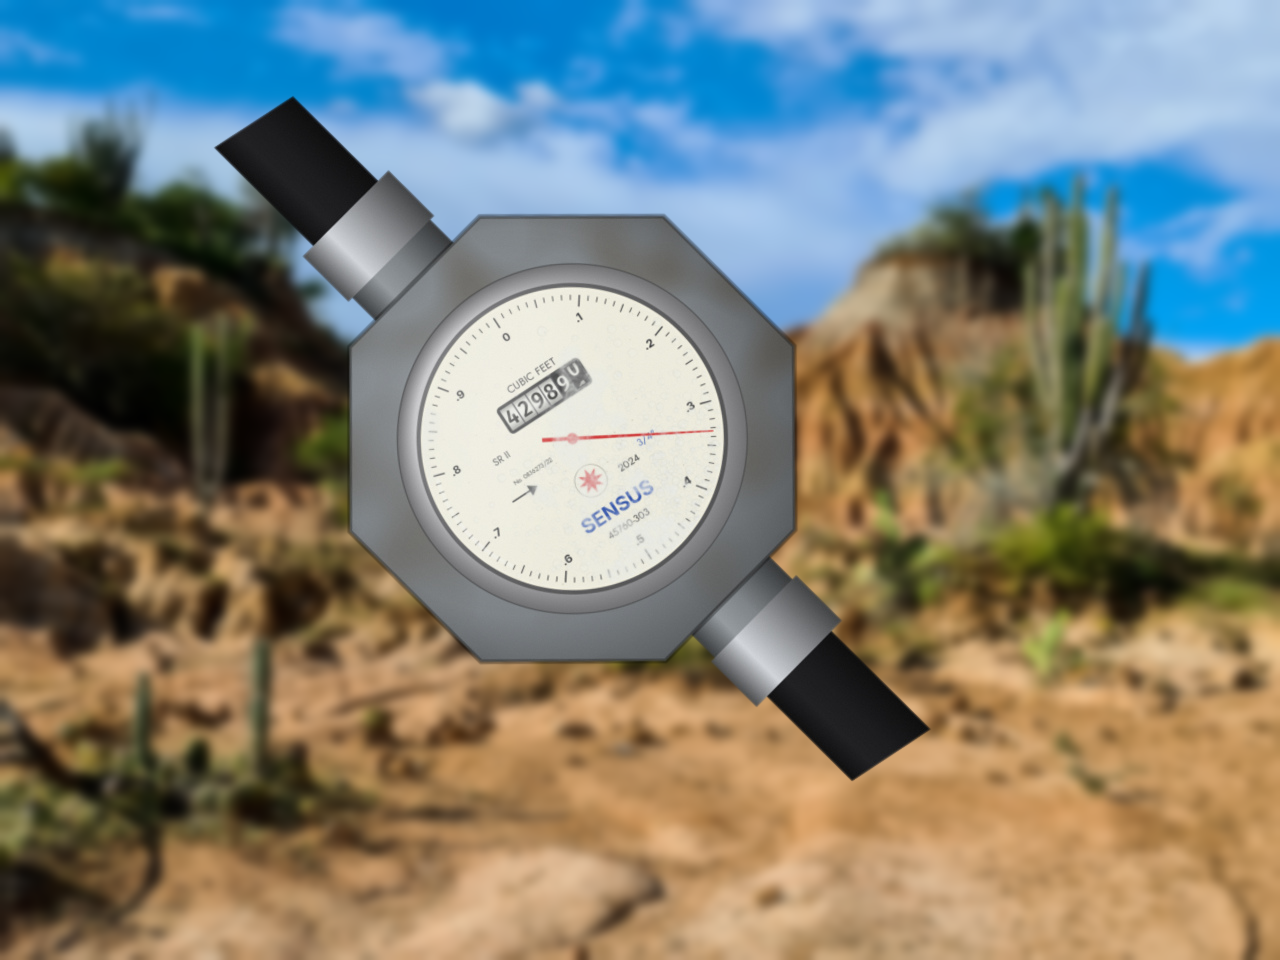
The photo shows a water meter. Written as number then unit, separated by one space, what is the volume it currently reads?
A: 429890.33 ft³
